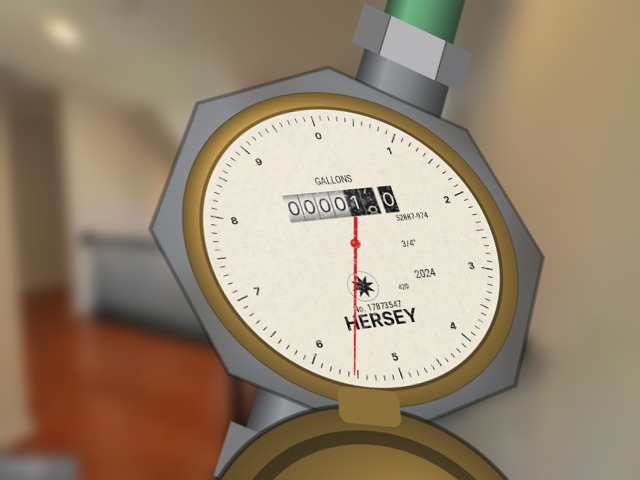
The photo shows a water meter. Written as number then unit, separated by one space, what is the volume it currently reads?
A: 175.5 gal
